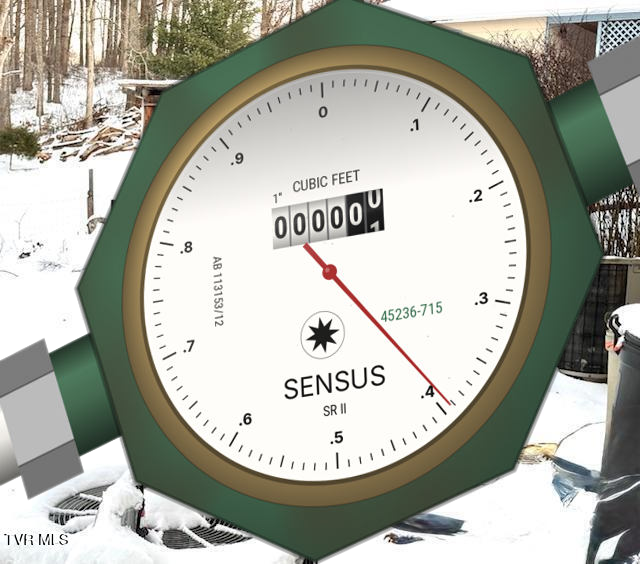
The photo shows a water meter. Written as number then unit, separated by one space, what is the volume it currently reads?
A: 0.39 ft³
